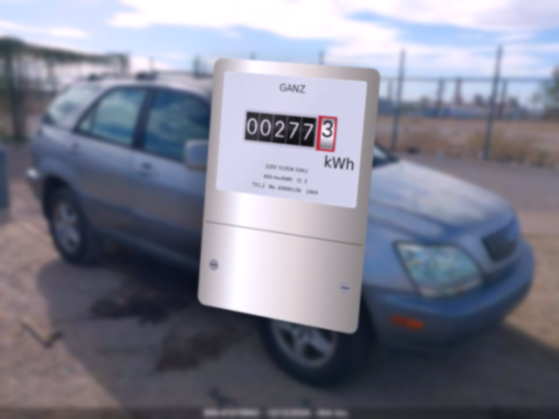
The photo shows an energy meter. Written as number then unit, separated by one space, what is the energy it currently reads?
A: 277.3 kWh
